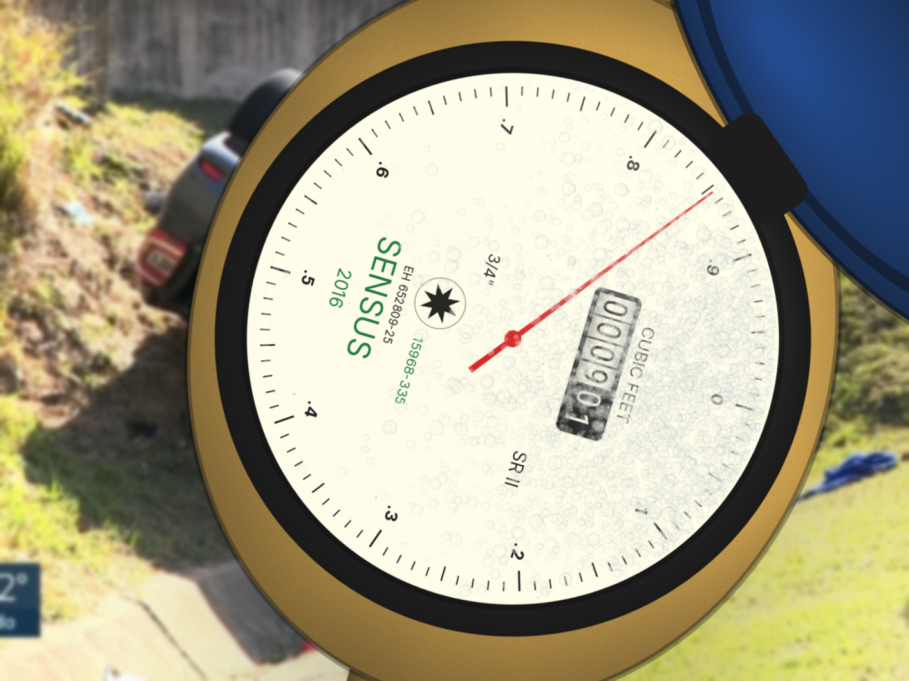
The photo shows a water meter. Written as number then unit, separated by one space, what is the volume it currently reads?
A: 900.85 ft³
